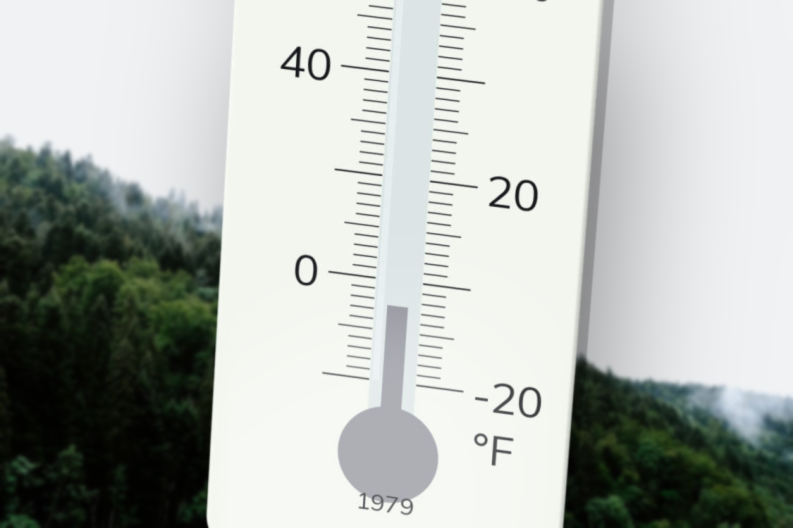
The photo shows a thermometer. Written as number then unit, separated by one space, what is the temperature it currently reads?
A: -5 °F
